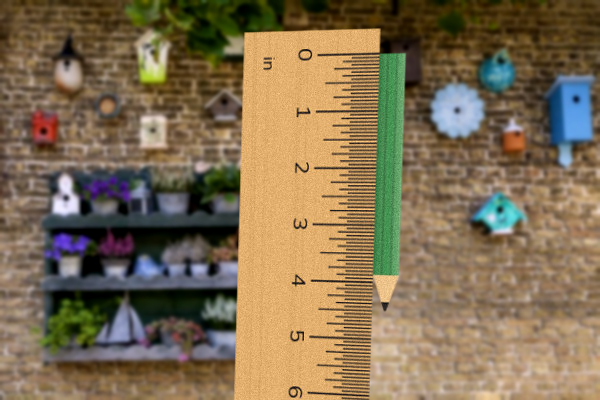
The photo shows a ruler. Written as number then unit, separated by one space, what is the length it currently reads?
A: 4.5 in
